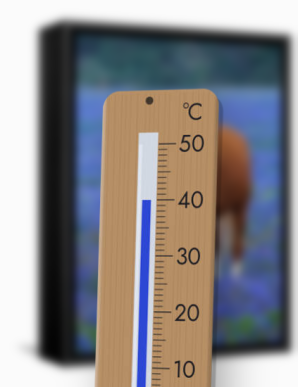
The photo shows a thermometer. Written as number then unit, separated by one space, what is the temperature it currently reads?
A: 40 °C
